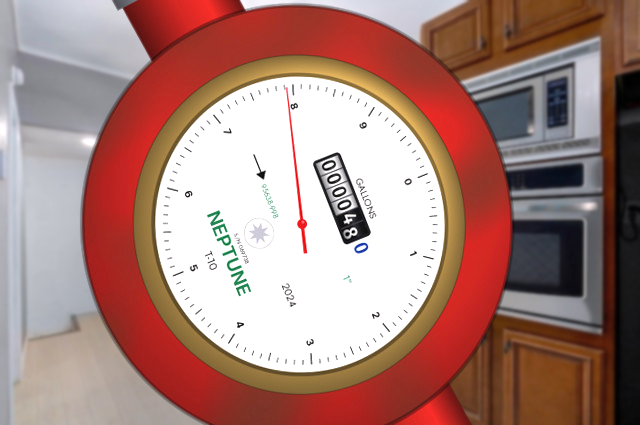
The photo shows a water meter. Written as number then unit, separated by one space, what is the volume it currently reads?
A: 477.9 gal
